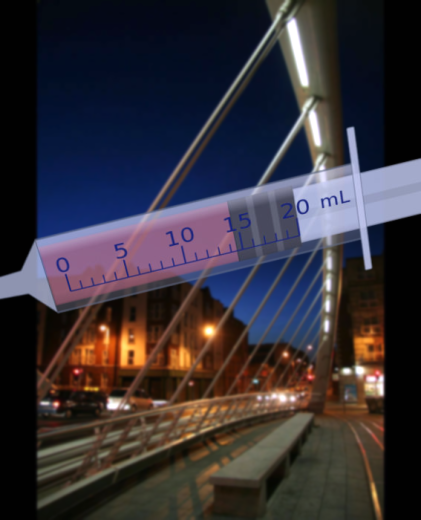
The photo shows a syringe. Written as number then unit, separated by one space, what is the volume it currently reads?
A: 14.5 mL
